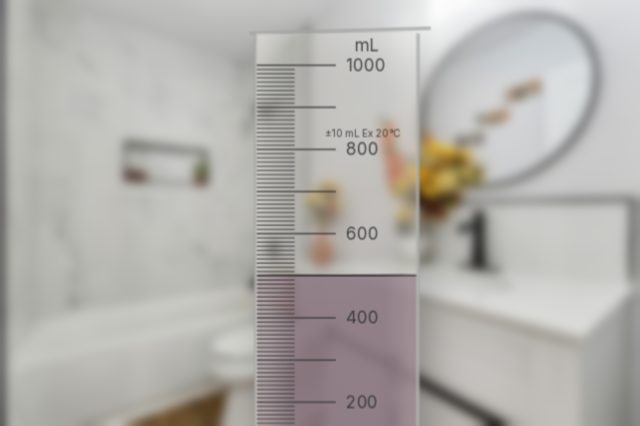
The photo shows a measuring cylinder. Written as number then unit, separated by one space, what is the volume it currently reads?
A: 500 mL
